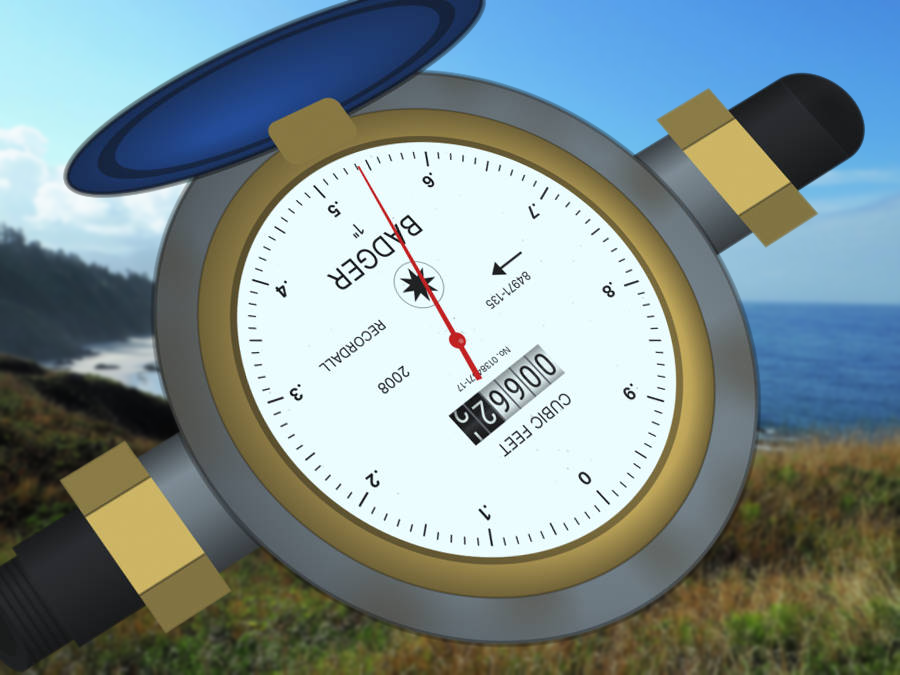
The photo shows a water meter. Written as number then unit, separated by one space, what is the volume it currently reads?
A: 6621.54 ft³
